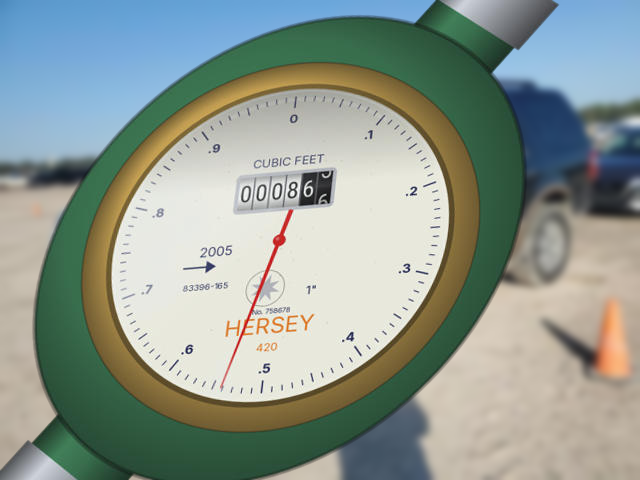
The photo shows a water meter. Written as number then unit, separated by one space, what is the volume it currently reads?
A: 865.54 ft³
